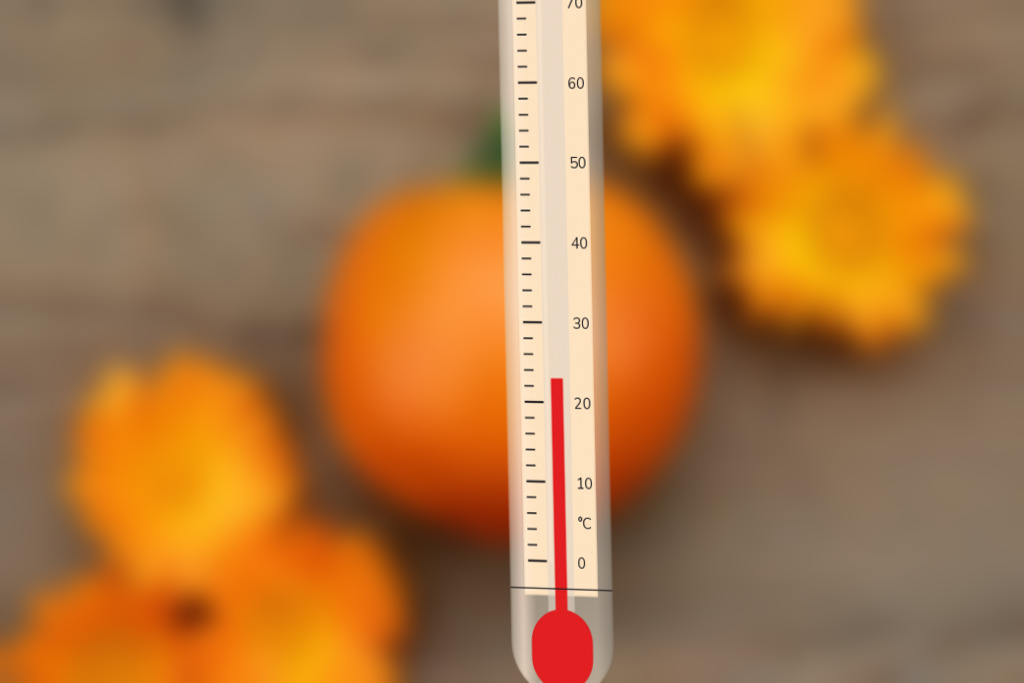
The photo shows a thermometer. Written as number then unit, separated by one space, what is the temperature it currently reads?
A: 23 °C
